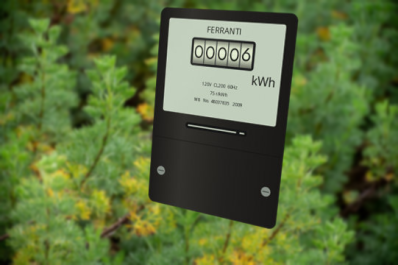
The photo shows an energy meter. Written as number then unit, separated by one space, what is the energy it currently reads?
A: 6 kWh
